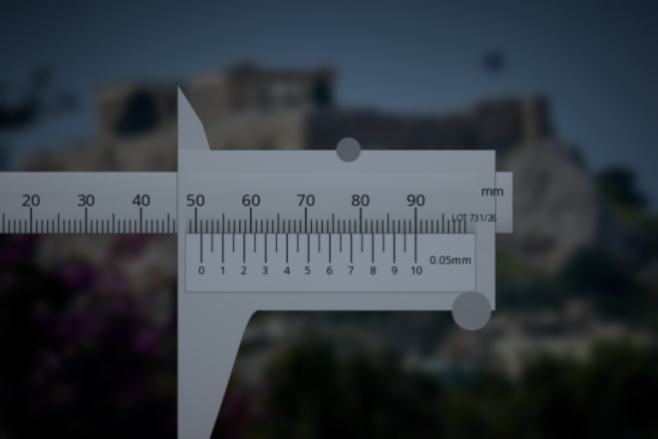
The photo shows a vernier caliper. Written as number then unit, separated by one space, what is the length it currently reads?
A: 51.0 mm
